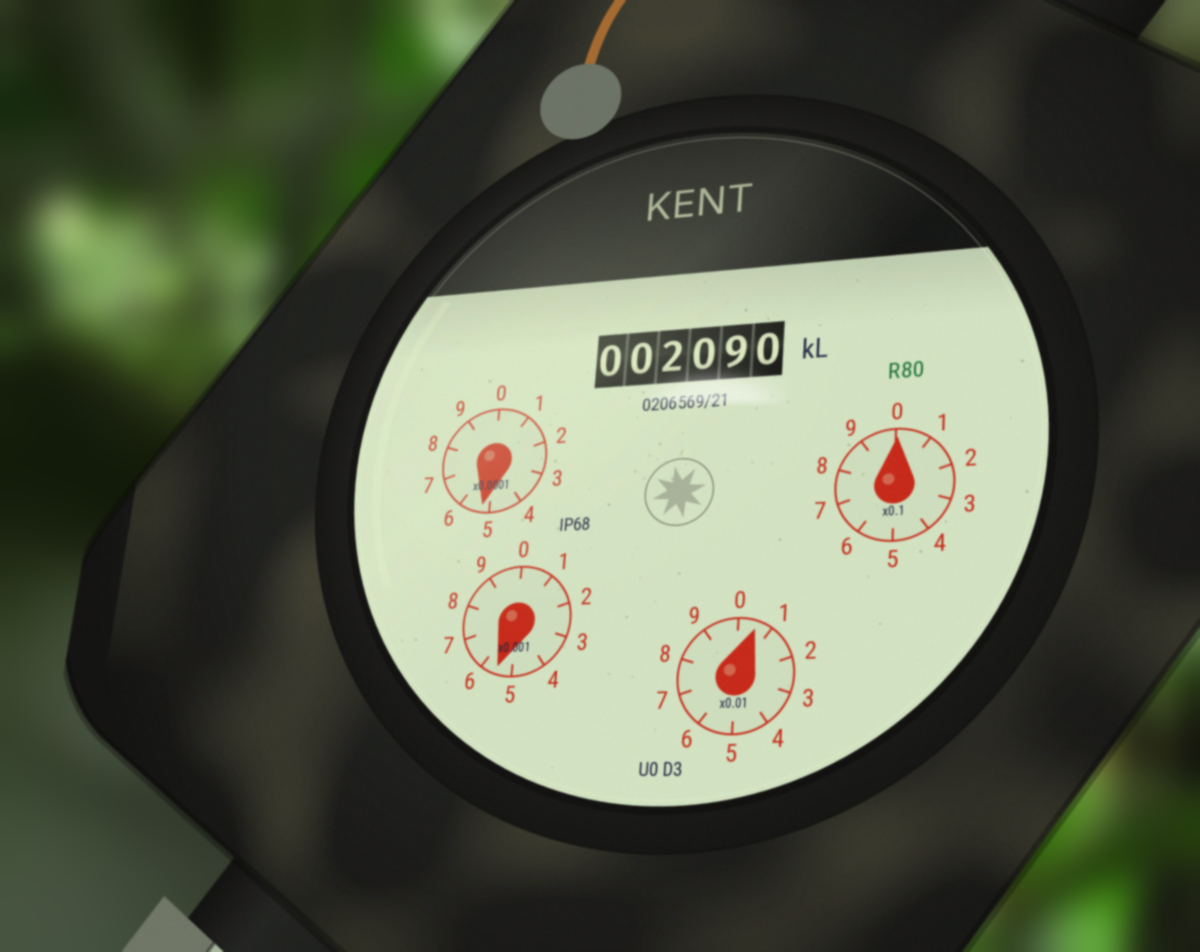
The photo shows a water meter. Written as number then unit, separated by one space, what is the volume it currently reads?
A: 2090.0055 kL
